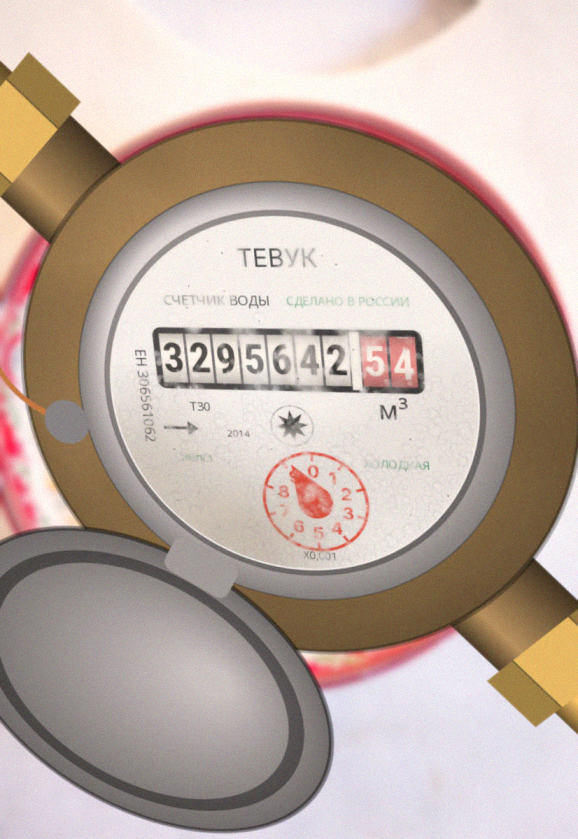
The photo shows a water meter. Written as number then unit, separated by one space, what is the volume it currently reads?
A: 3295642.539 m³
